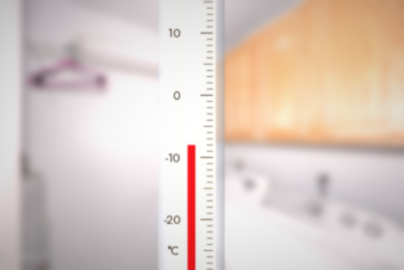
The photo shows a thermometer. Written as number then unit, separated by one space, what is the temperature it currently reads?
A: -8 °C
